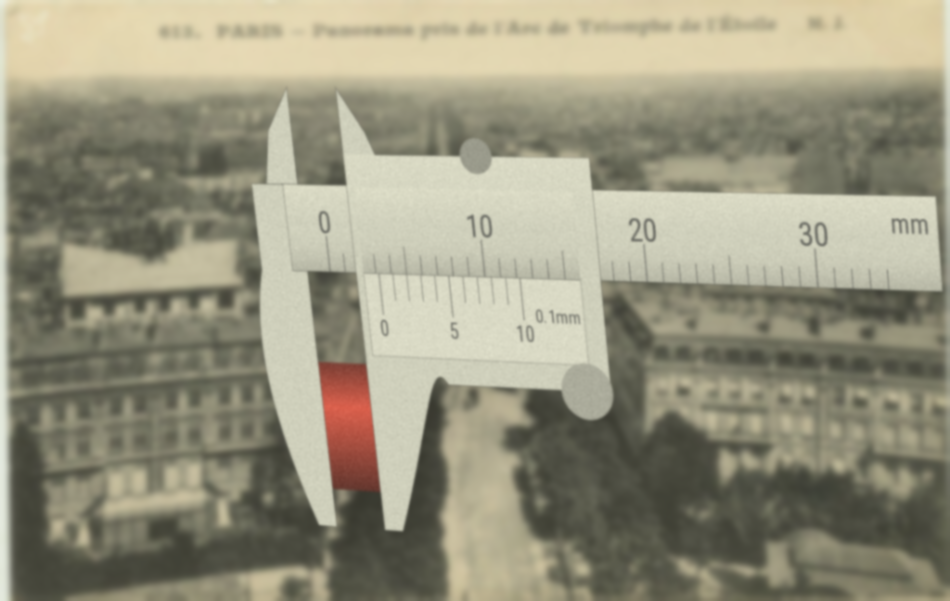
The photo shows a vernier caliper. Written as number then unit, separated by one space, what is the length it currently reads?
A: 3.2 mm
